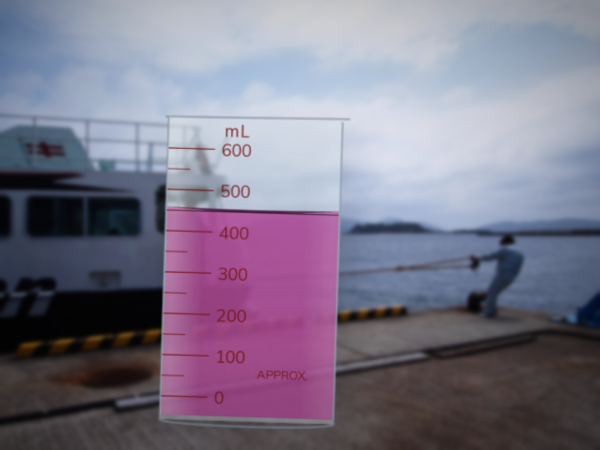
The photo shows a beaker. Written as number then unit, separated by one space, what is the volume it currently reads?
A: 450 mL
